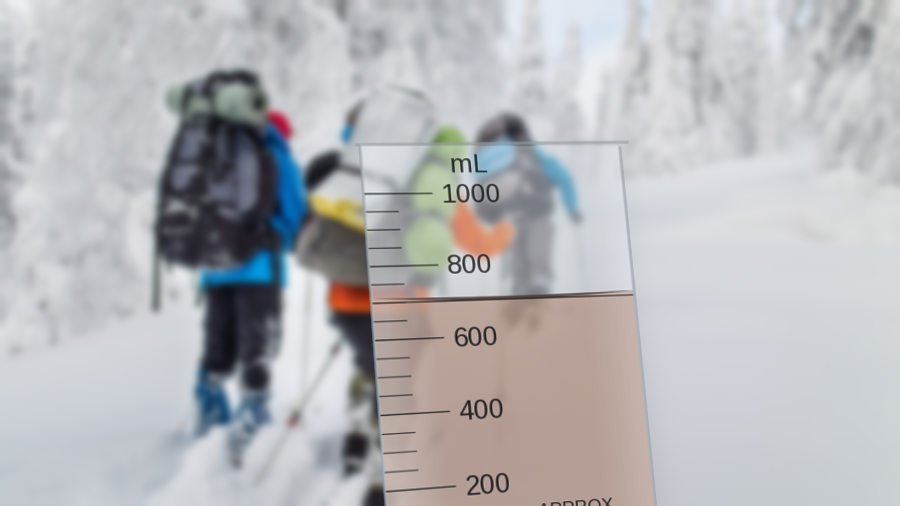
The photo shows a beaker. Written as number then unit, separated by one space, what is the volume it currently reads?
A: 700 mL
